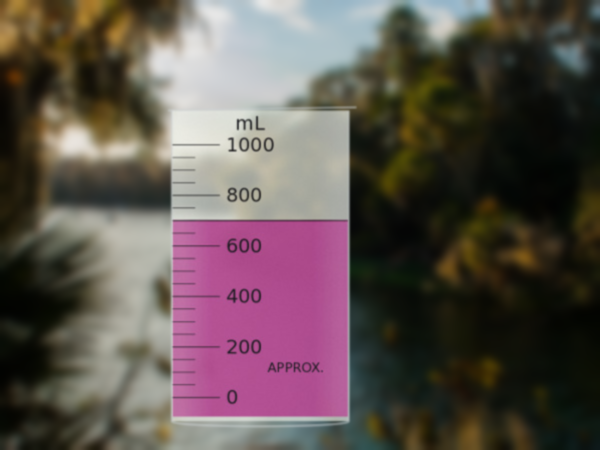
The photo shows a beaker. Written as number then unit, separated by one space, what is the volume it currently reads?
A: 700 mL
